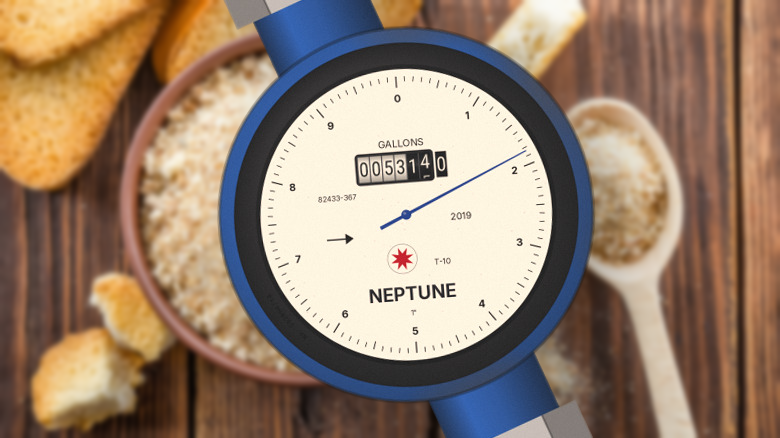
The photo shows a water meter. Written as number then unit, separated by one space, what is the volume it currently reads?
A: 53141.8 gal
